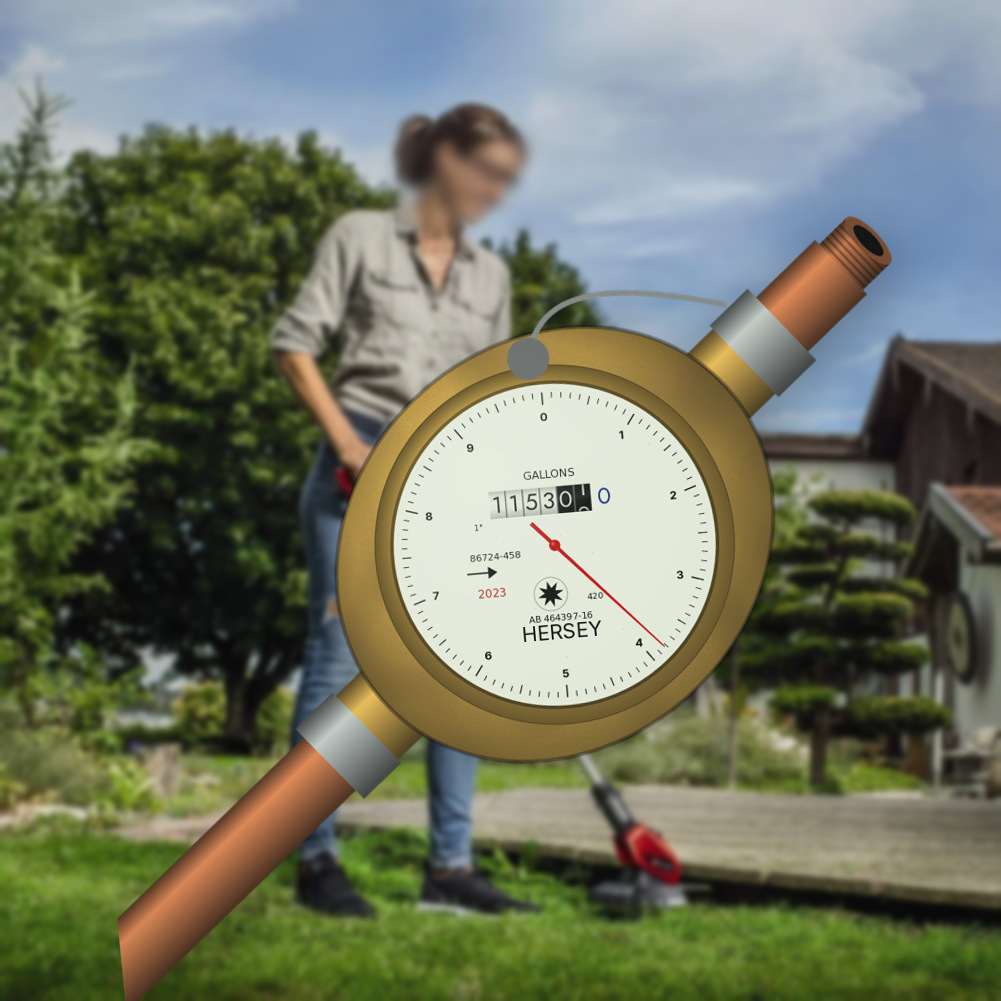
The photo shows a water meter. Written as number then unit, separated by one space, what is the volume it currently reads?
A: 1153013.8 gal
